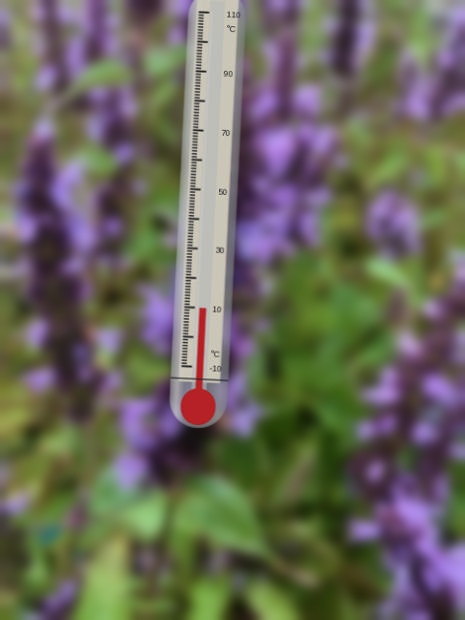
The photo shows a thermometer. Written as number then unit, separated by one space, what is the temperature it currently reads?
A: 10 °C
